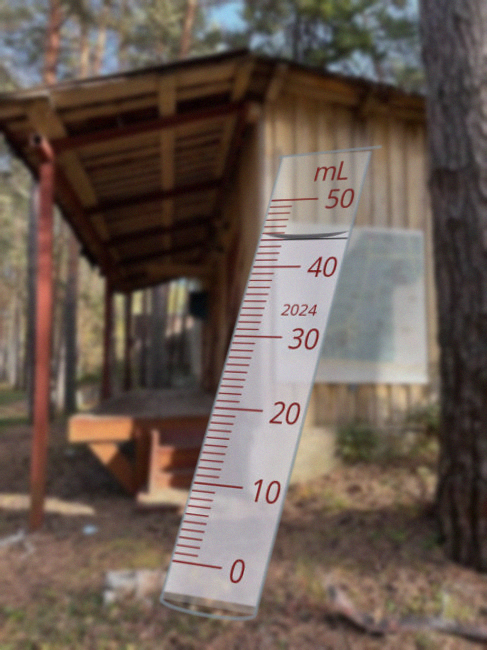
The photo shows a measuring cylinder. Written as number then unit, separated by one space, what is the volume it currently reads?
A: 44 mL
